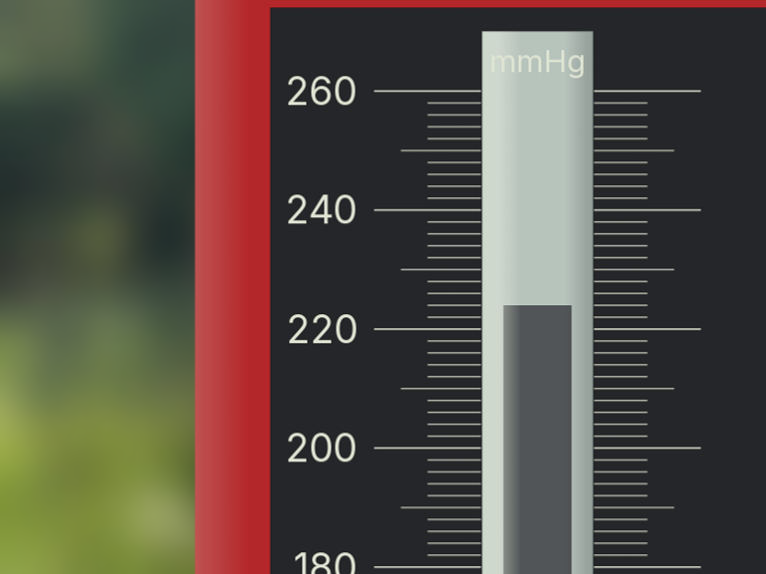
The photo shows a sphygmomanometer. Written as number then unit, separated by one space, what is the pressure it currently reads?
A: 224 mmHg
